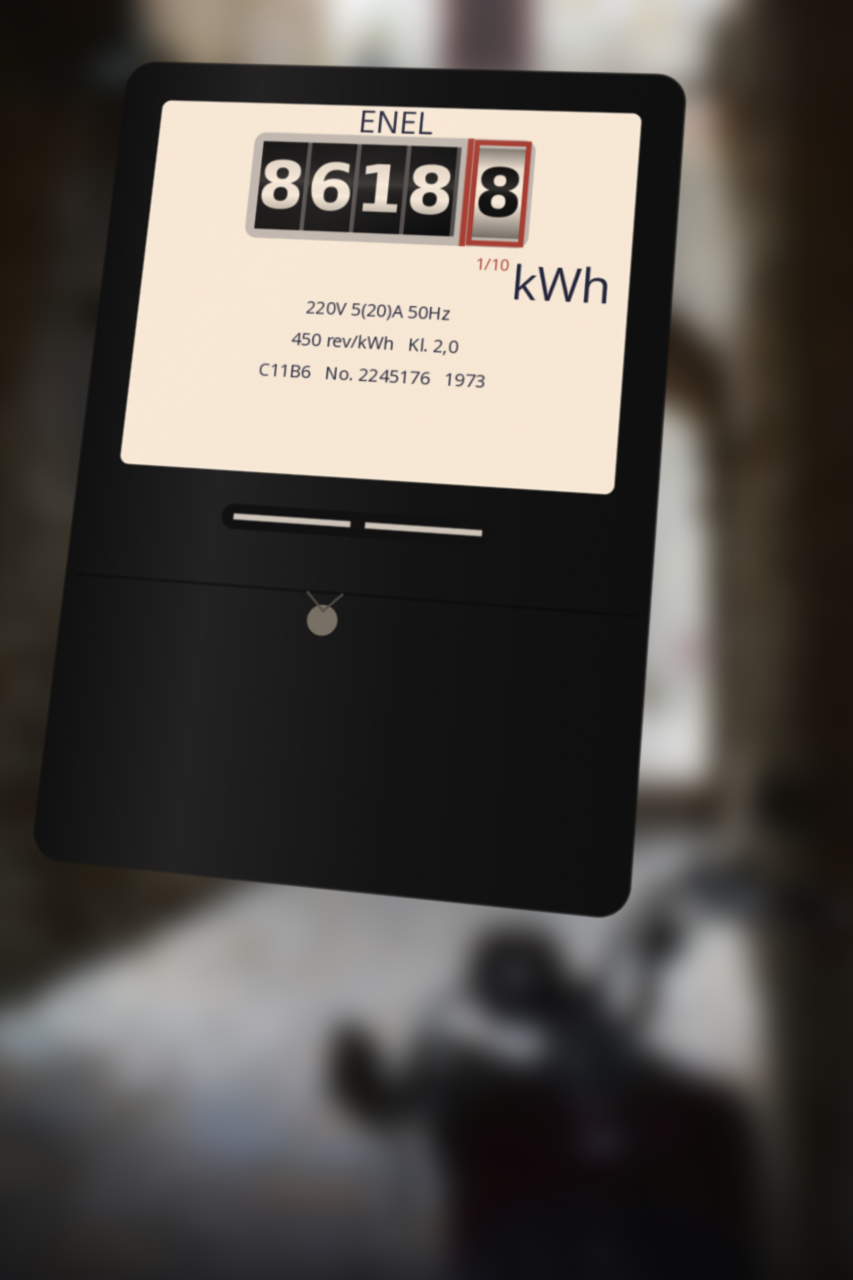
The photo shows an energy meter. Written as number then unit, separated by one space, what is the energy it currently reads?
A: 8618.8 kWh
